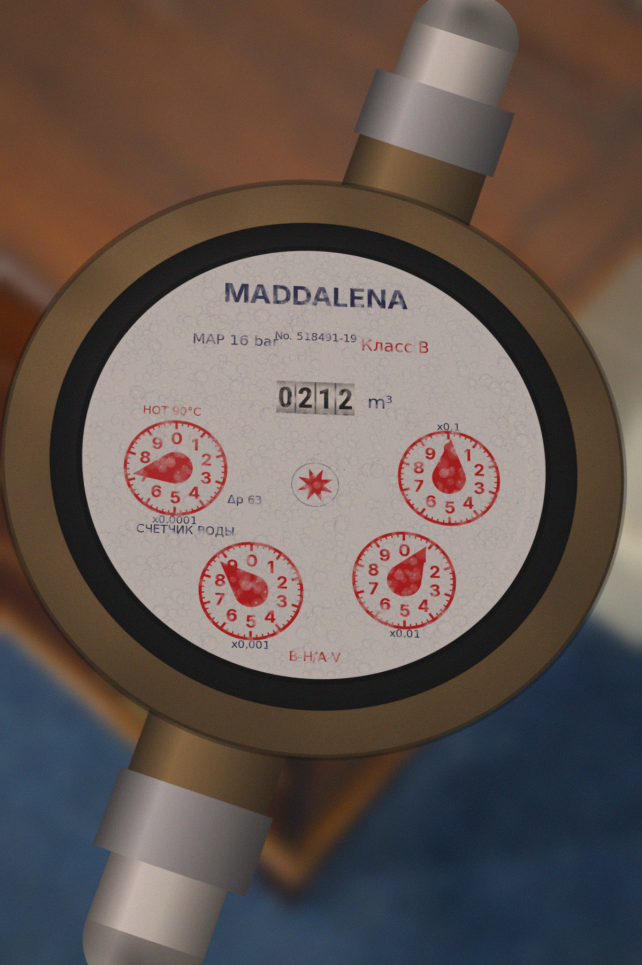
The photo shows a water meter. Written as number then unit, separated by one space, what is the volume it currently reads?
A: 212.0087 m³
